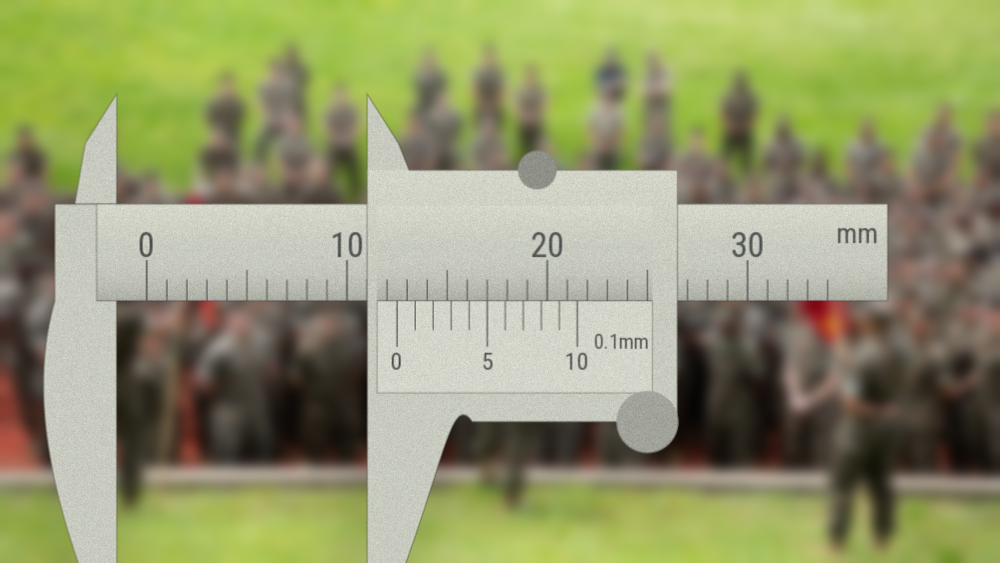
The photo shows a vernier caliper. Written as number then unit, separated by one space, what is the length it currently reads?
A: 12.5 mm
